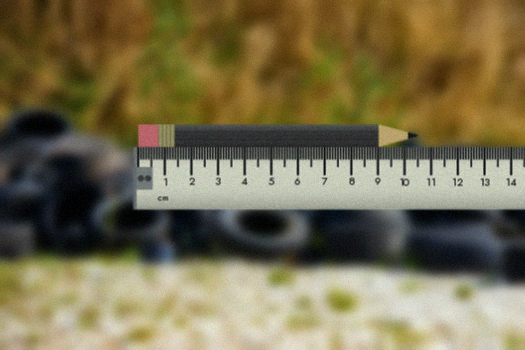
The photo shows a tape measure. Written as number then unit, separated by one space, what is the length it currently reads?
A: 10.5 cm
